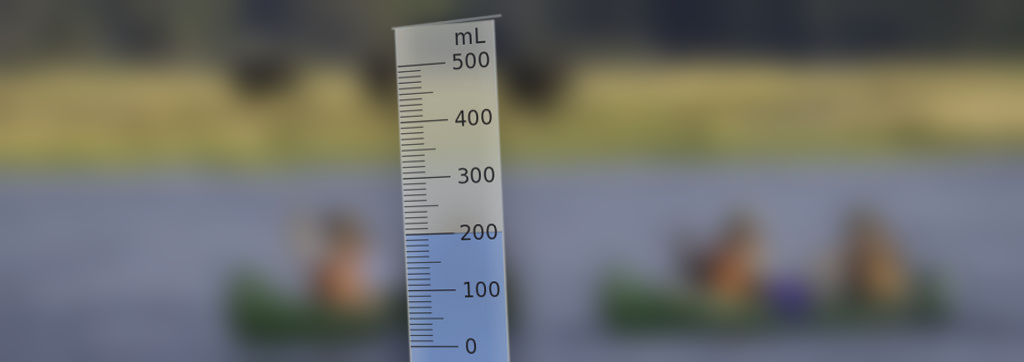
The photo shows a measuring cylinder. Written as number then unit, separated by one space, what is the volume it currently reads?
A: 200 mL
